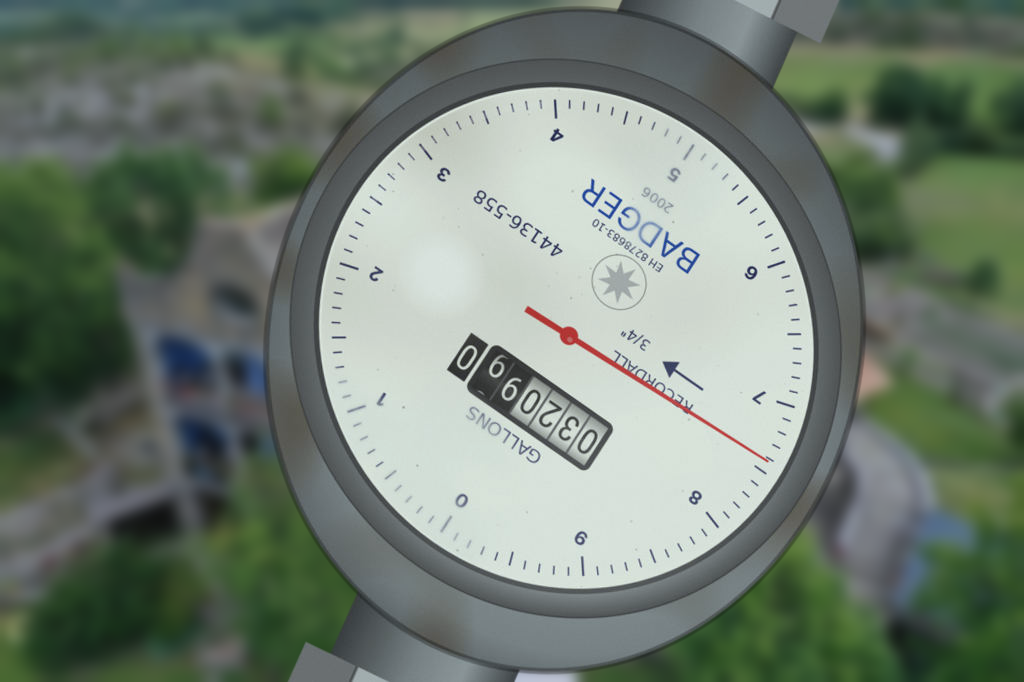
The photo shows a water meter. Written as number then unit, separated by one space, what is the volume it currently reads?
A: 320987.4 gal
